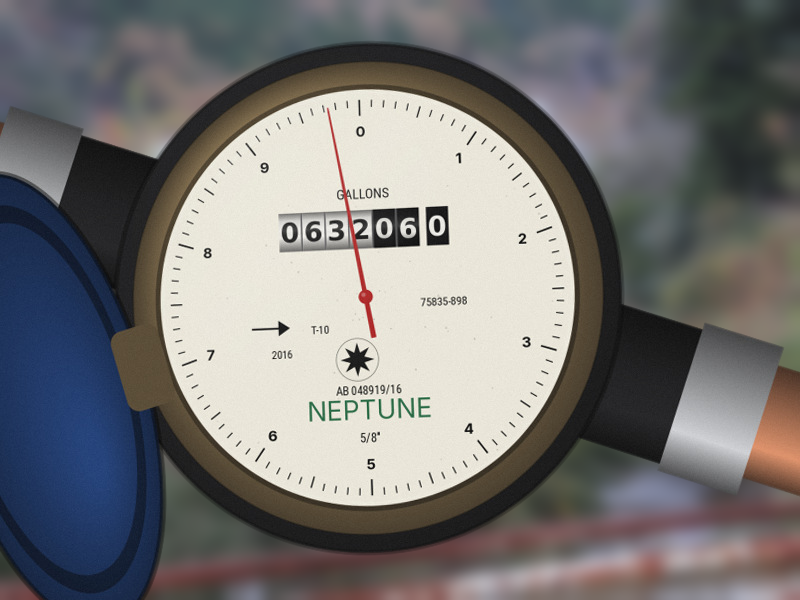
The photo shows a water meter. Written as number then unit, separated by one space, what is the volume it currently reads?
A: 632059.7 gal
